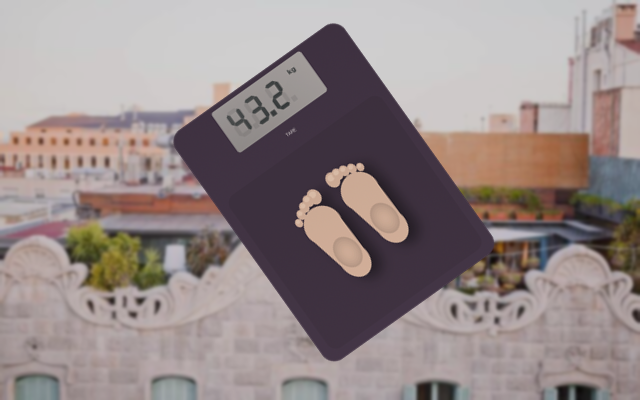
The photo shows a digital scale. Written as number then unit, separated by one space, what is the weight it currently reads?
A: 43.2 kg
